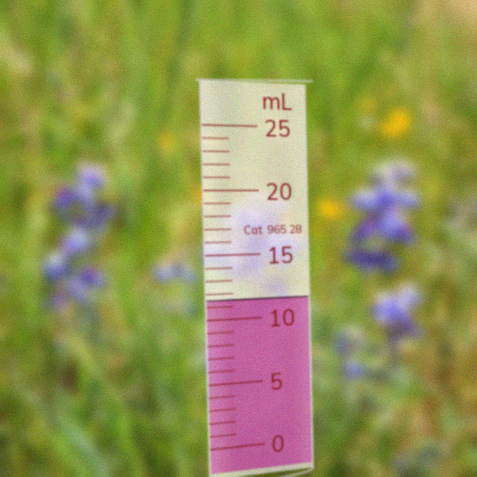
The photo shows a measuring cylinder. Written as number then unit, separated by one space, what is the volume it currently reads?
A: 11.5 mL
